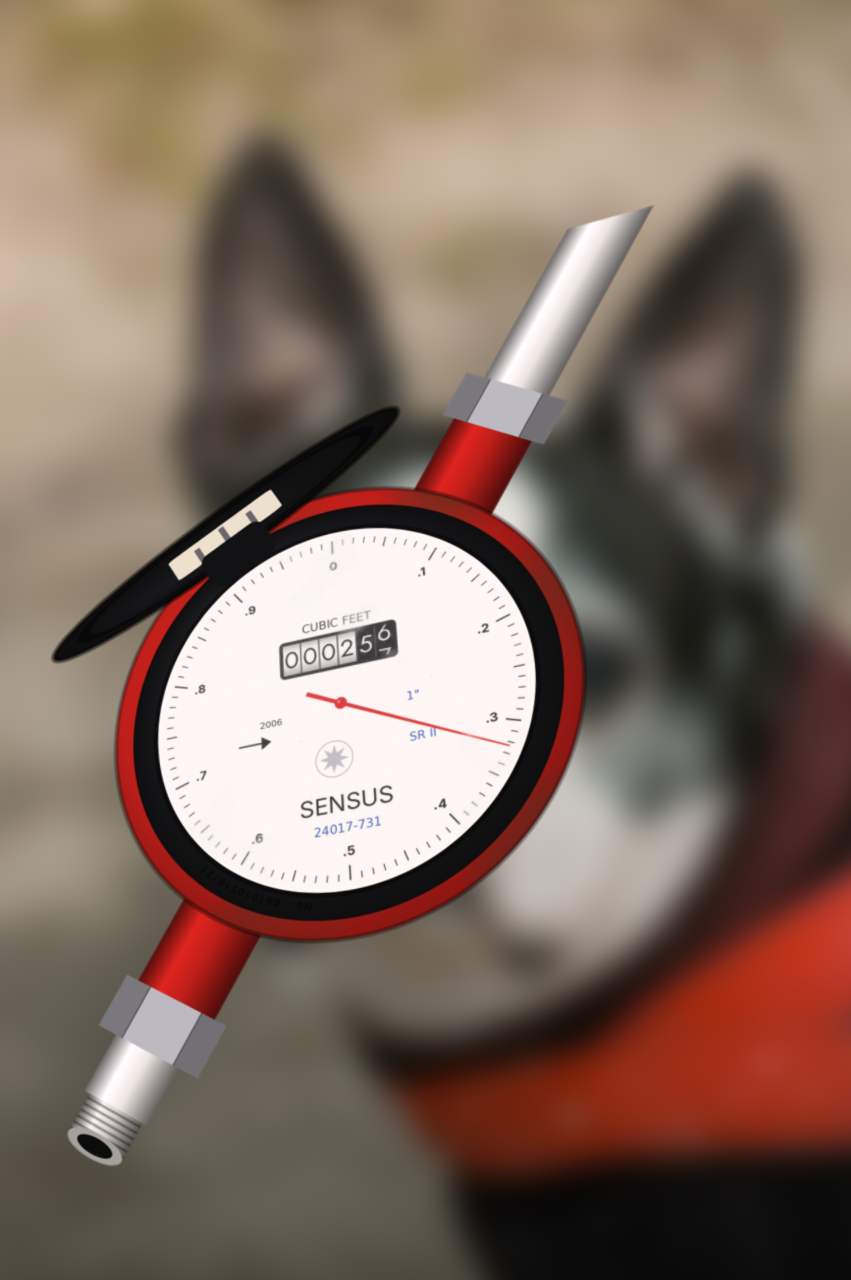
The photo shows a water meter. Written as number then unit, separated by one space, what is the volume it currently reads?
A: 256.32 ft³
